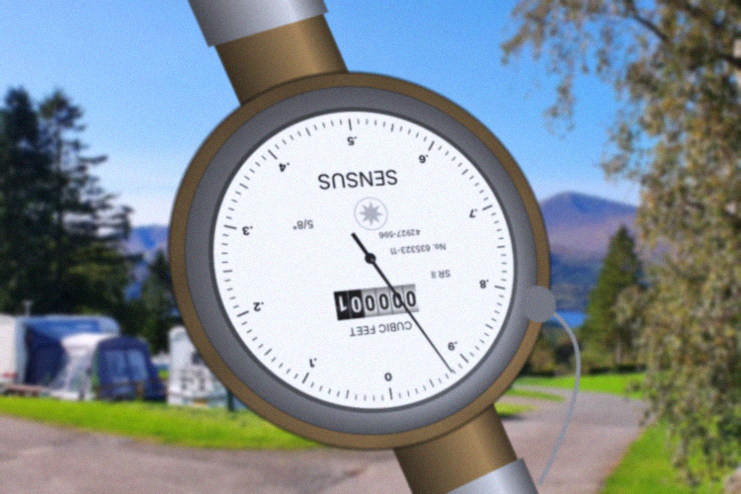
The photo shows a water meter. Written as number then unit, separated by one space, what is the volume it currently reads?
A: 0.92 ft³
